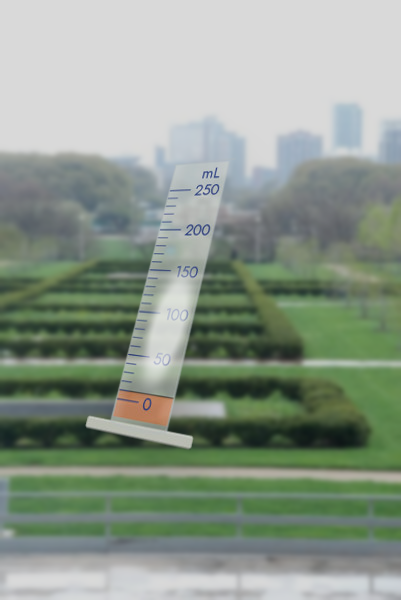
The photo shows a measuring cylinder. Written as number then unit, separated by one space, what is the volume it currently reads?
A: 10 mL
